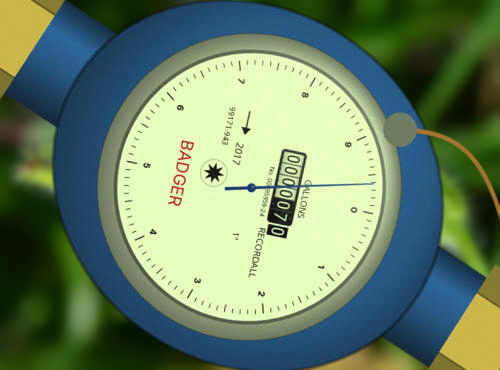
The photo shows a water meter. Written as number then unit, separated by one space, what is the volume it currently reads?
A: 69.6 gal
